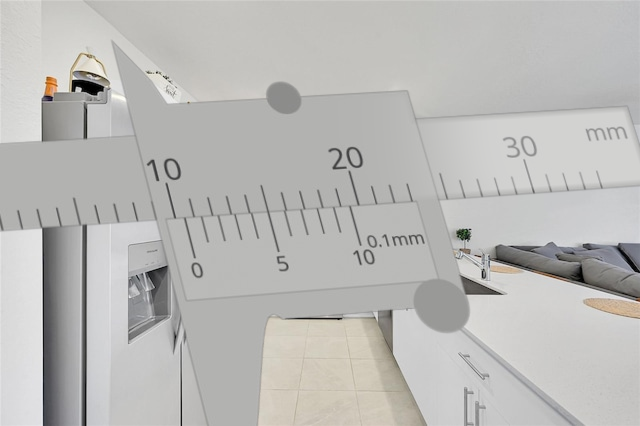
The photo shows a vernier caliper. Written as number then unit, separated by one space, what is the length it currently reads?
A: 10.5 mm
